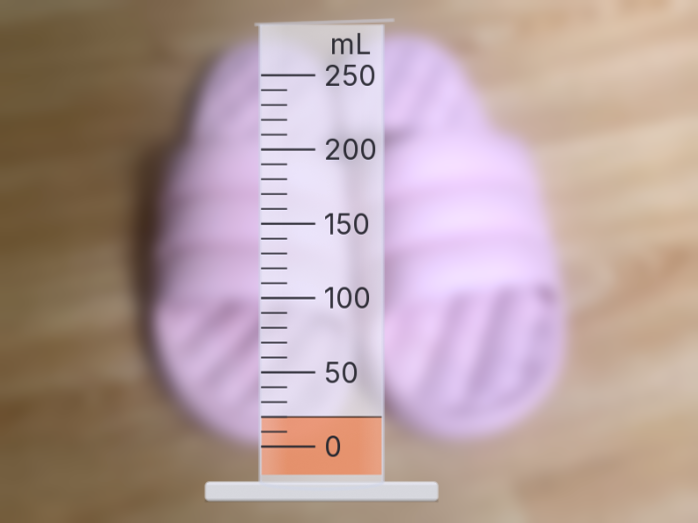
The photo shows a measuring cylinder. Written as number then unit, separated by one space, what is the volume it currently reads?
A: 20 mL
